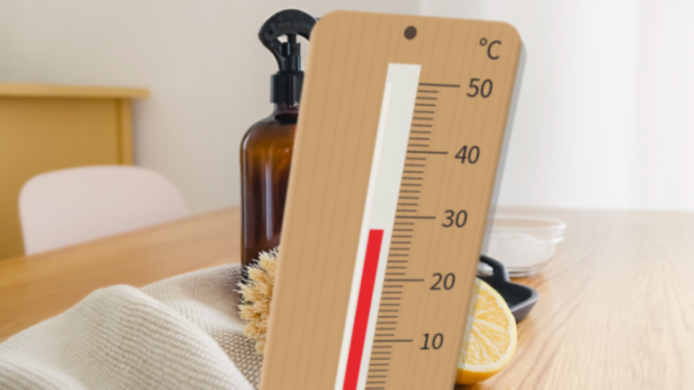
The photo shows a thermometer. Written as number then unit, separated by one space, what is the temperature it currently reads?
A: 28 °C
